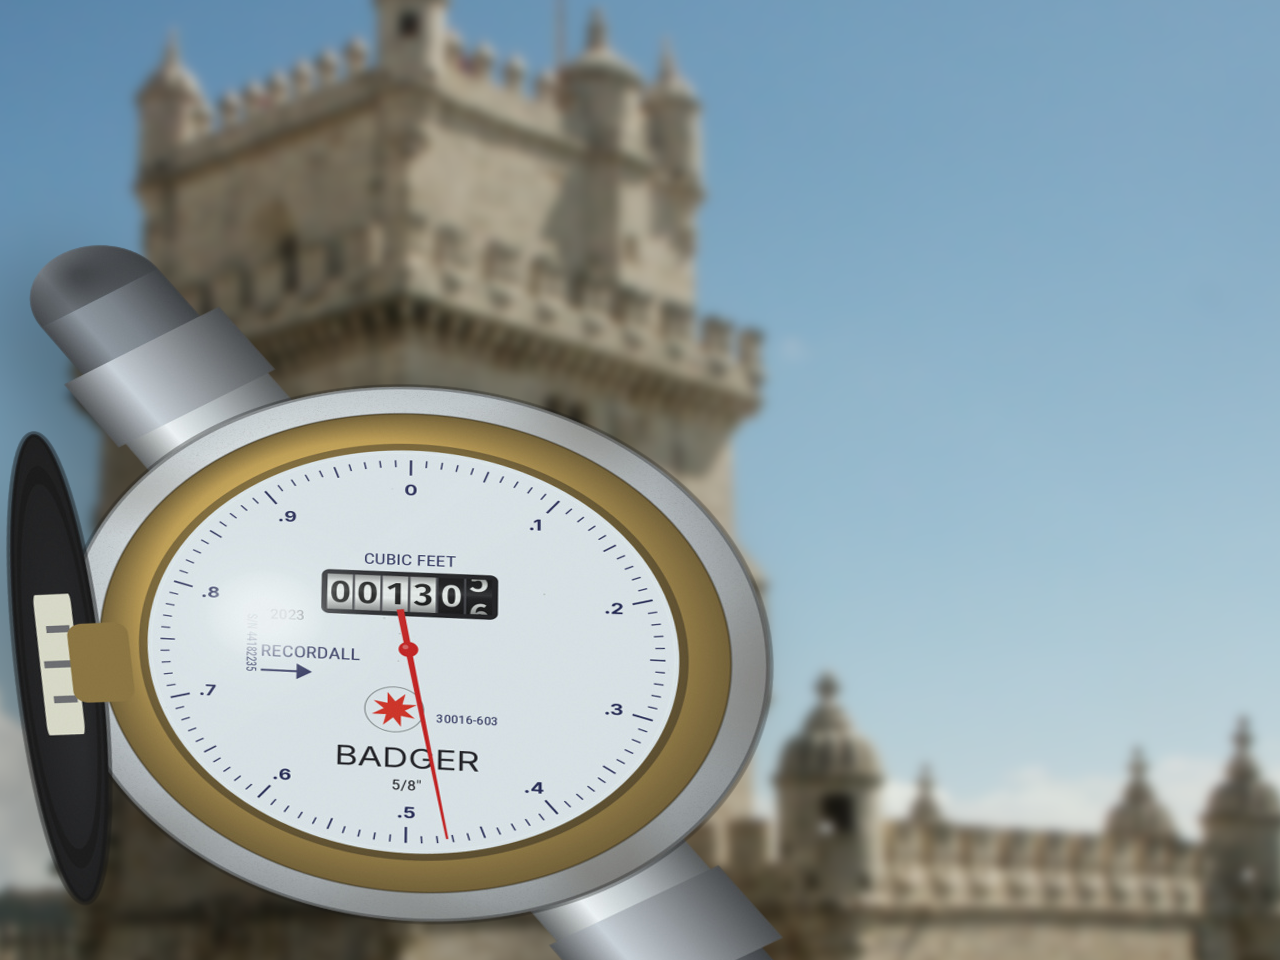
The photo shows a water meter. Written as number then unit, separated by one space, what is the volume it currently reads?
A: 1305.47 ft³
